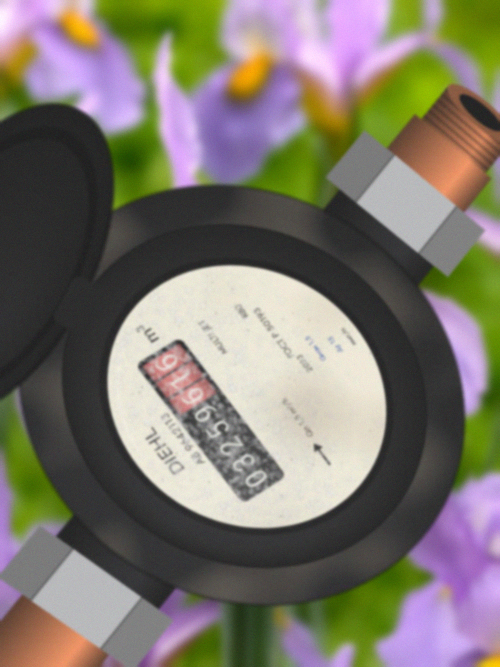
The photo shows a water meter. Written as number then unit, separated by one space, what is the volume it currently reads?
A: 3259.616 m³
